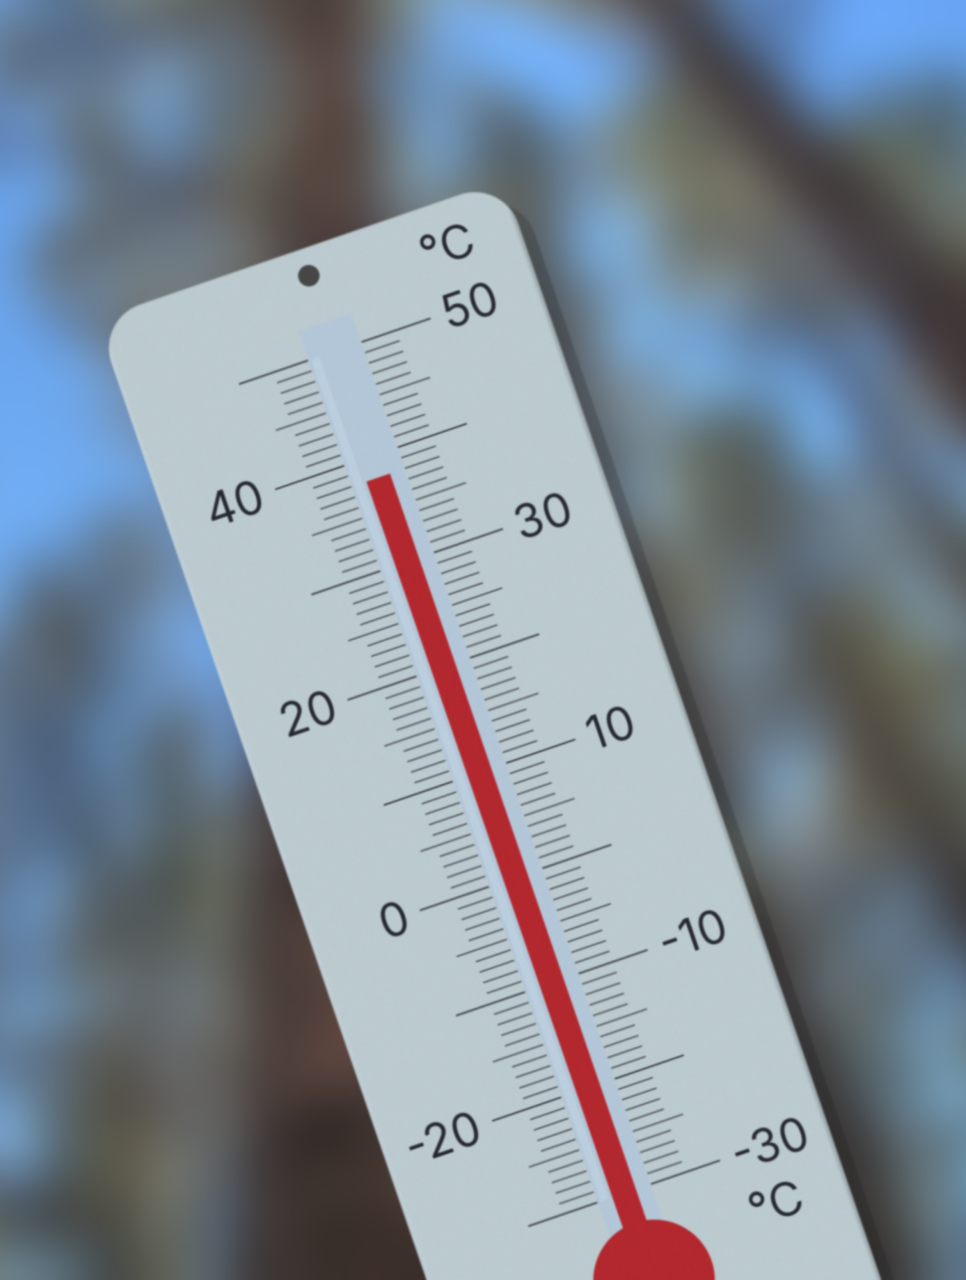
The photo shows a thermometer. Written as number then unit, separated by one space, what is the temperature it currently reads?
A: 38 °C
